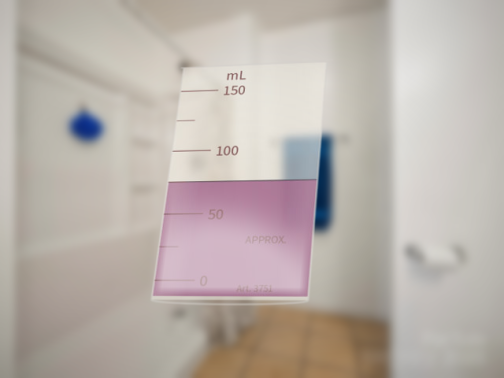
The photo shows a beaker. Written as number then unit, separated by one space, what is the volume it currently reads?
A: 75 mL
